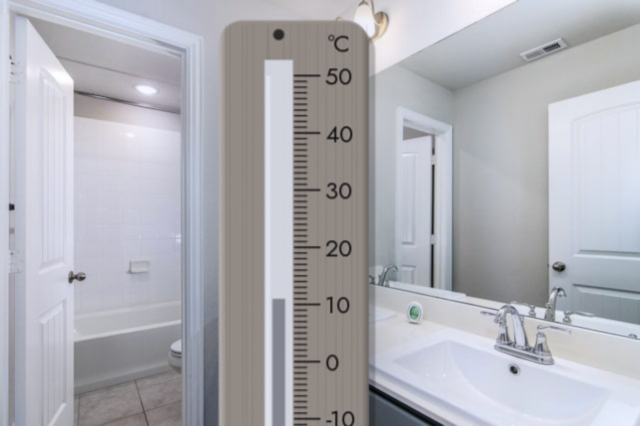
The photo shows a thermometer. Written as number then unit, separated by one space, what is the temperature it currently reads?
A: 11 °C
